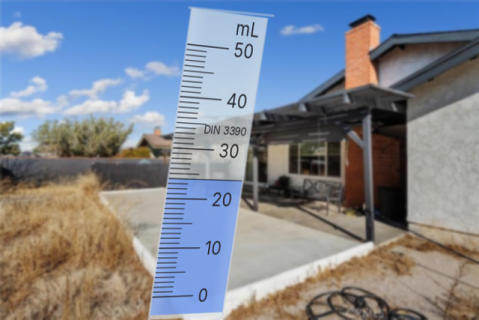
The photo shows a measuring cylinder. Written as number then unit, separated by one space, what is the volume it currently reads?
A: 24 mL
